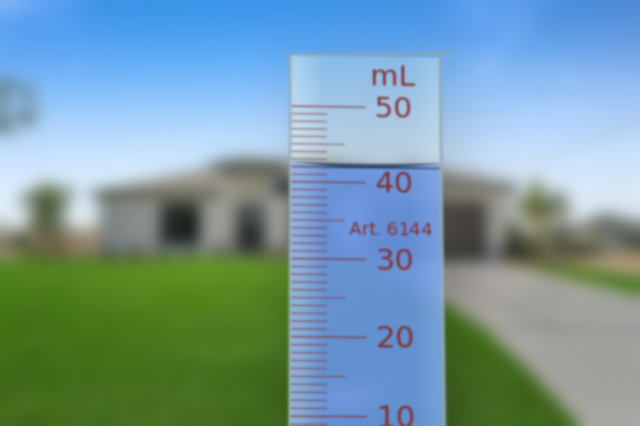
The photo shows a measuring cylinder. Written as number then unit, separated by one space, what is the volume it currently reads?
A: 42 mL
